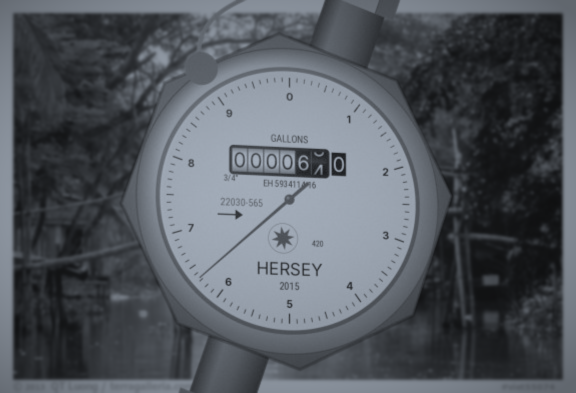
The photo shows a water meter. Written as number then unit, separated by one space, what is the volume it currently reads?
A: 636.3 gal
